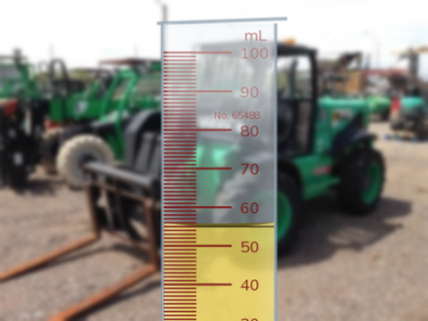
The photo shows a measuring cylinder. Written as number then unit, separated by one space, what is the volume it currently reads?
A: 55 mL
